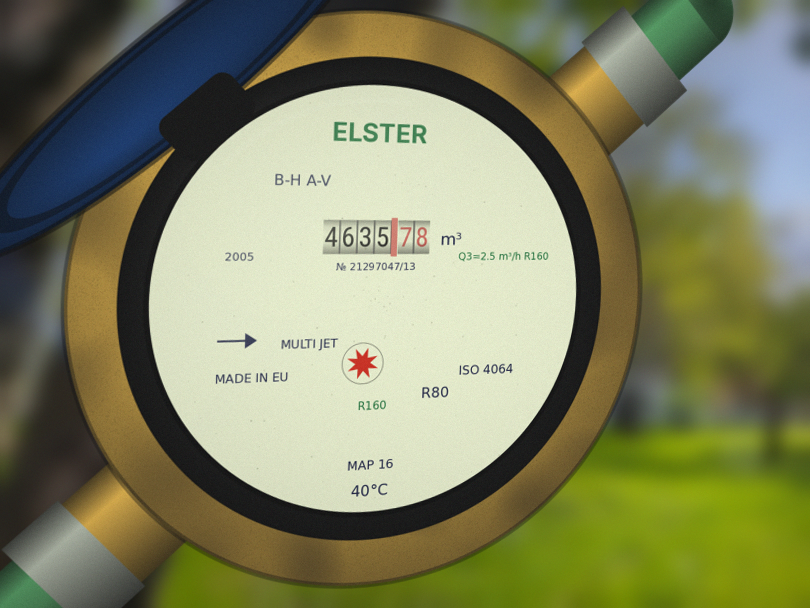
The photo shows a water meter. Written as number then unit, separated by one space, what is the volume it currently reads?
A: 4635.78 m³
